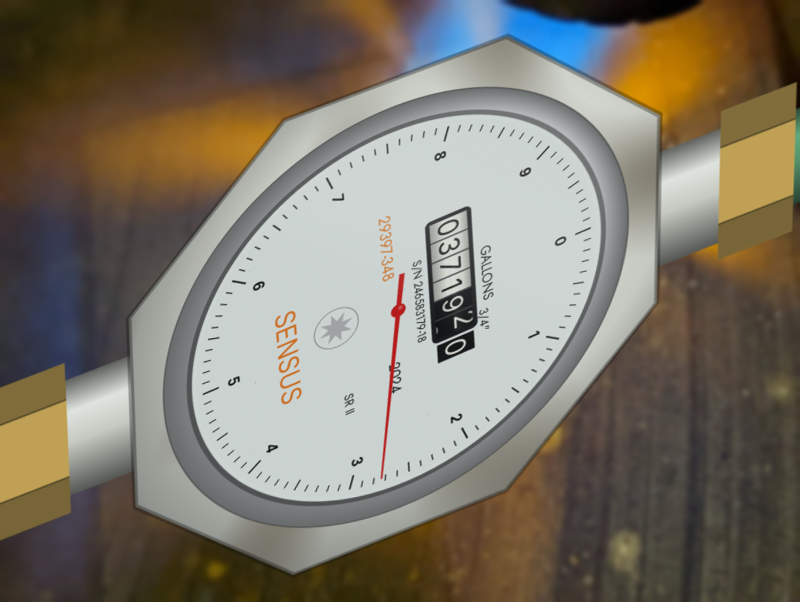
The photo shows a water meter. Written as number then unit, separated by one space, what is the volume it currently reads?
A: 371922.7 gal
